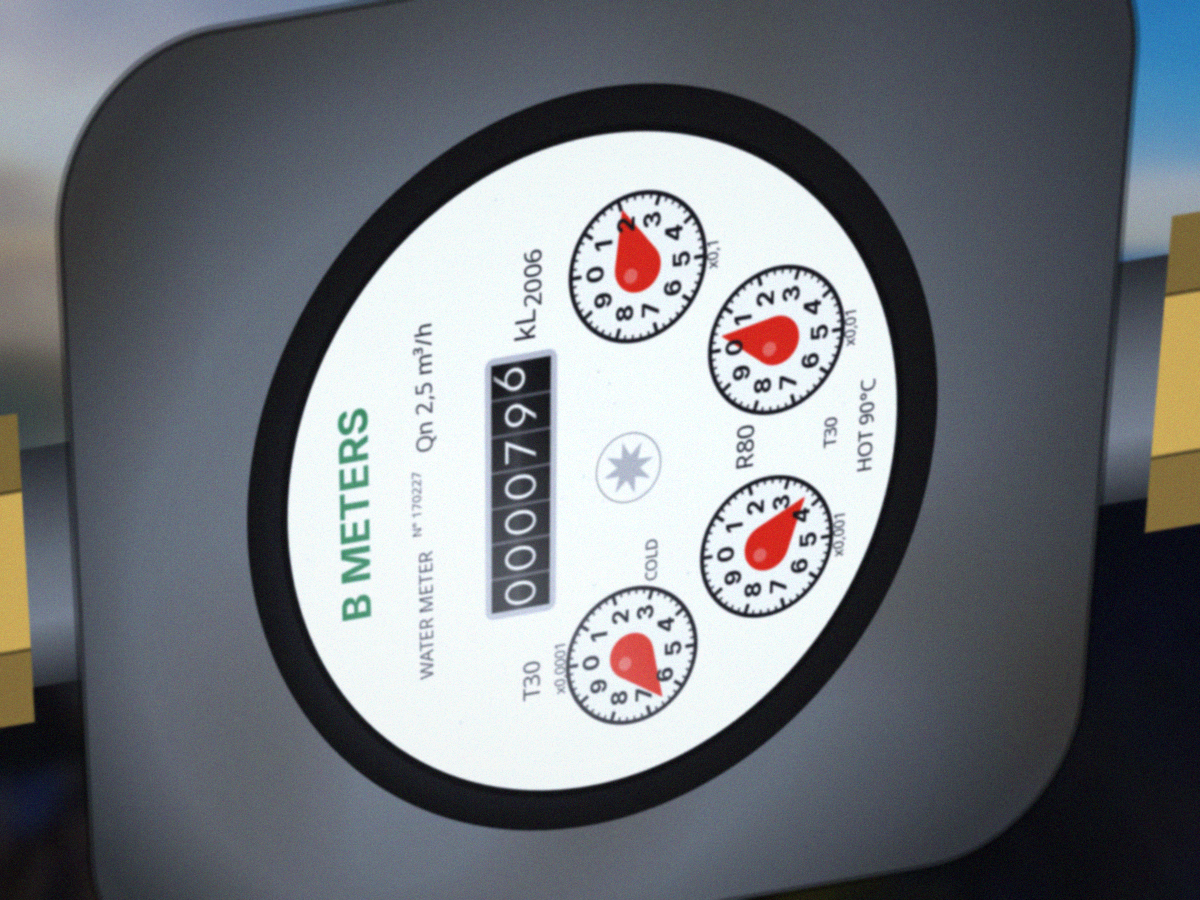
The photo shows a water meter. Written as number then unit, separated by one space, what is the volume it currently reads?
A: 796.2036 kL
